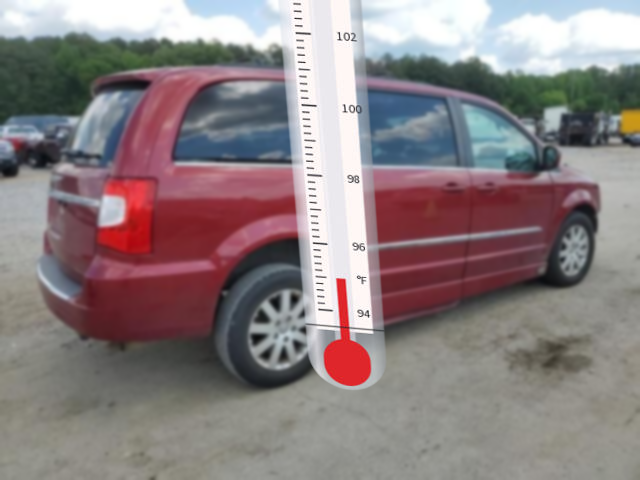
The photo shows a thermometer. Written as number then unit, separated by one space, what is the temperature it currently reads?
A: 95 °F
